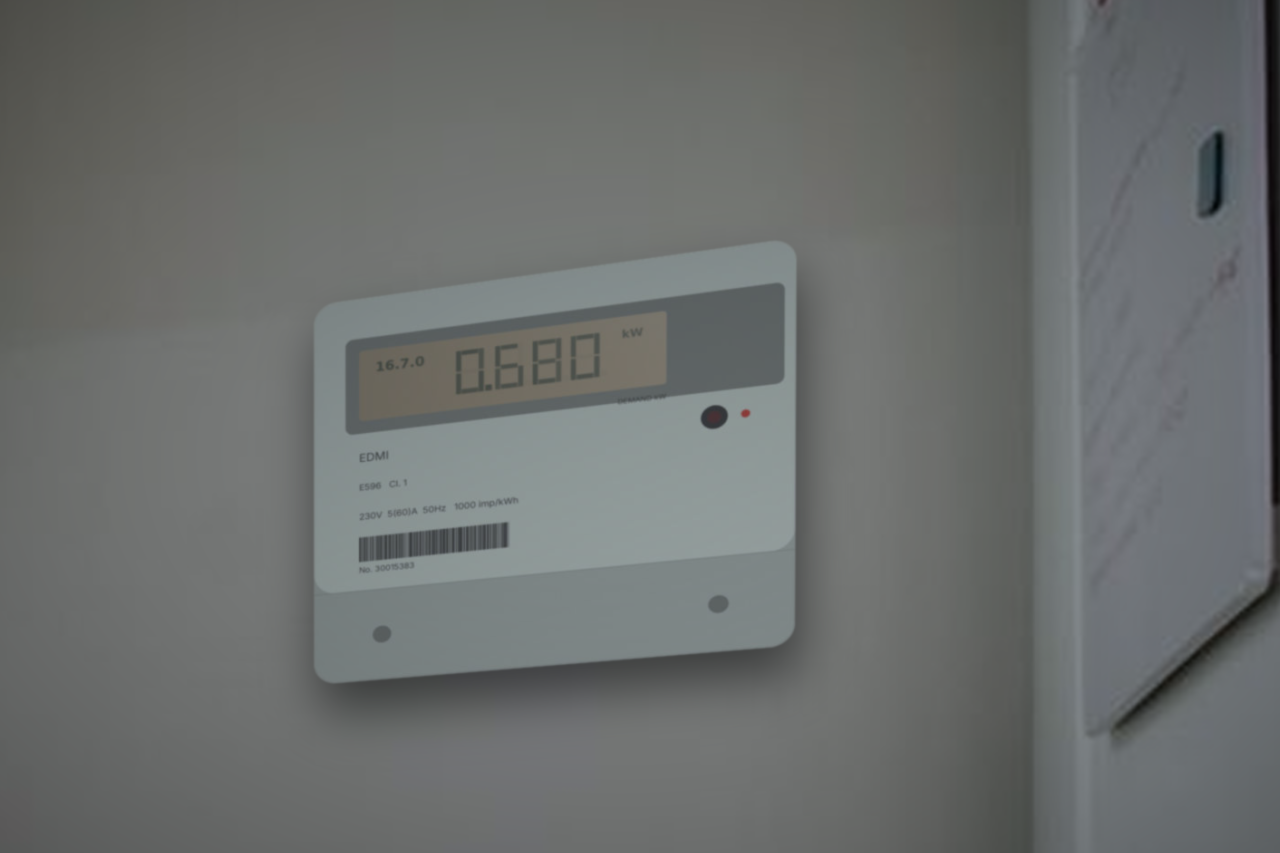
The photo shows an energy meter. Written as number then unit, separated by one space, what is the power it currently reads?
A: 0.680 kW
